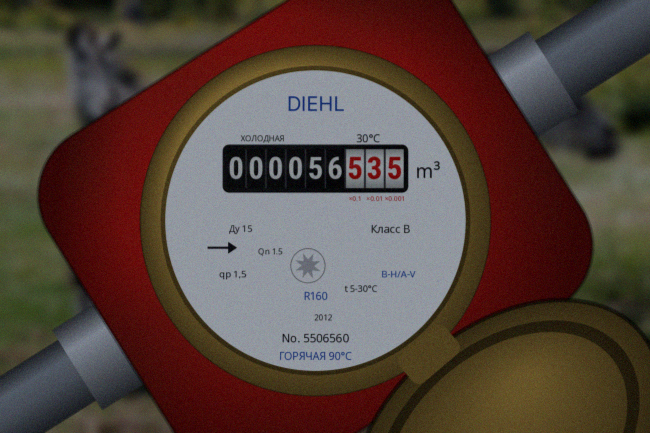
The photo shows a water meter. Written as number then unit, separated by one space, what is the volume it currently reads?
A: 56.535 m³
